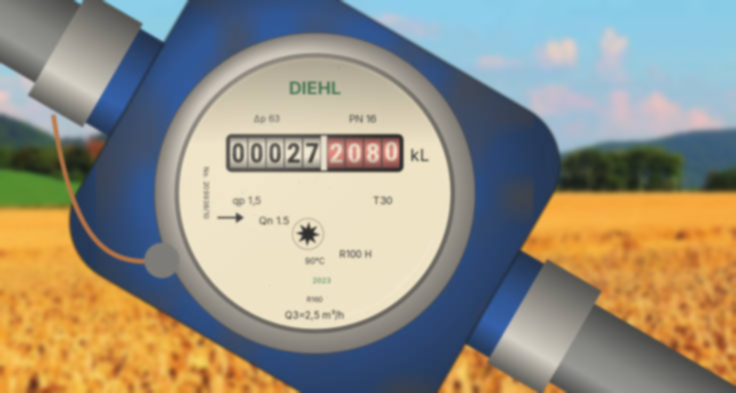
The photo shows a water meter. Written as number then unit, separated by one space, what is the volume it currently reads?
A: 27.2080 kL
